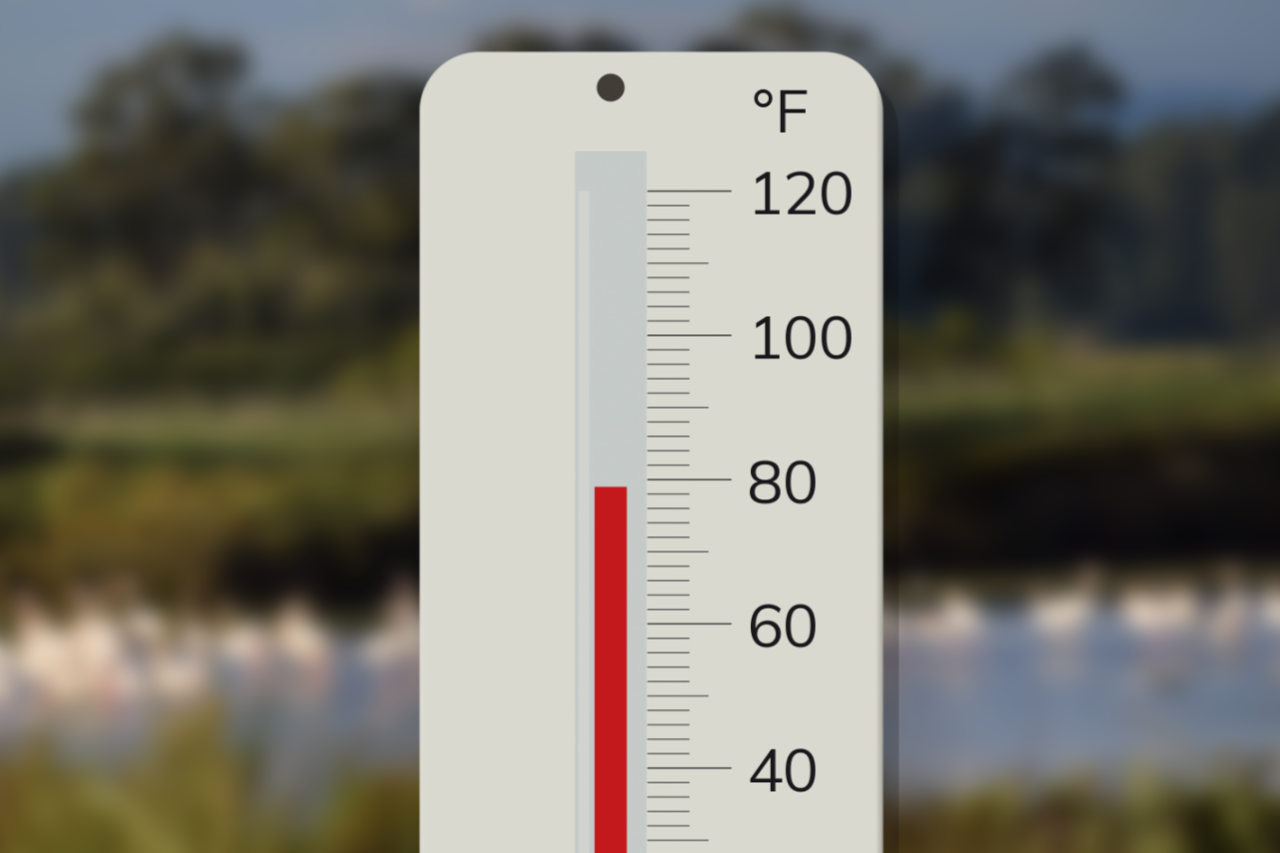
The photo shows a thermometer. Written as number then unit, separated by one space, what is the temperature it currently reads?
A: 79 °F
